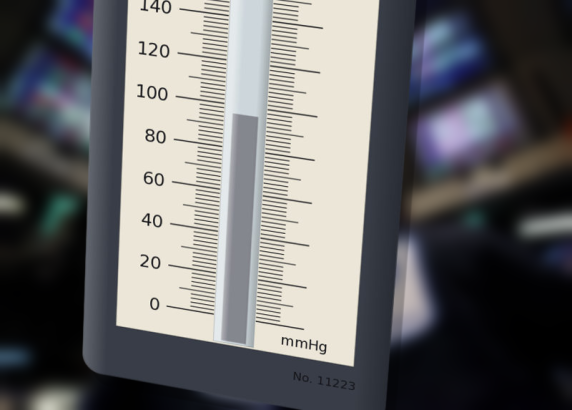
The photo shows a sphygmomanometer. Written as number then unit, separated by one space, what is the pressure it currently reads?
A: 96 mmHg
